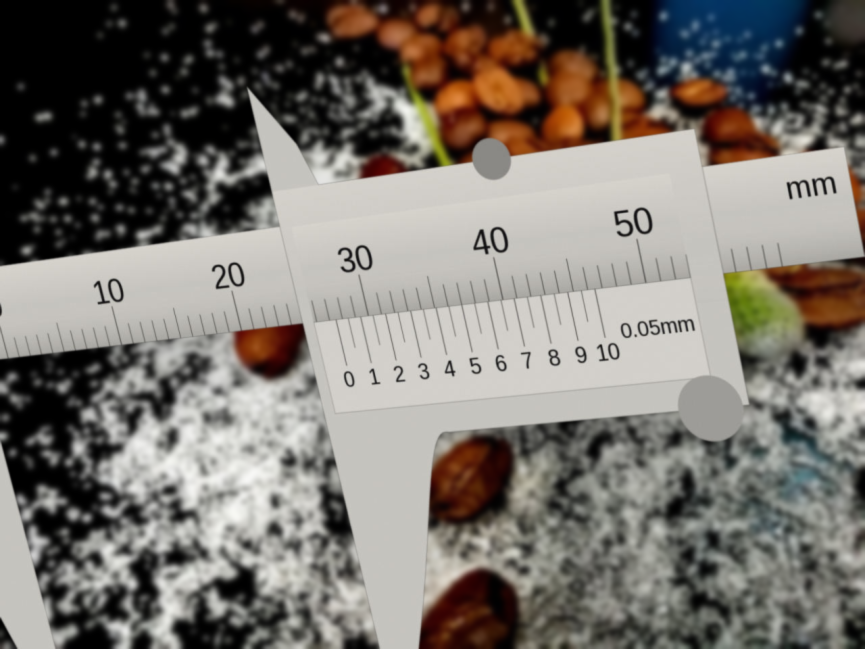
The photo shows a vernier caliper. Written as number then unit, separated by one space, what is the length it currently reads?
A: 27.5 mm
